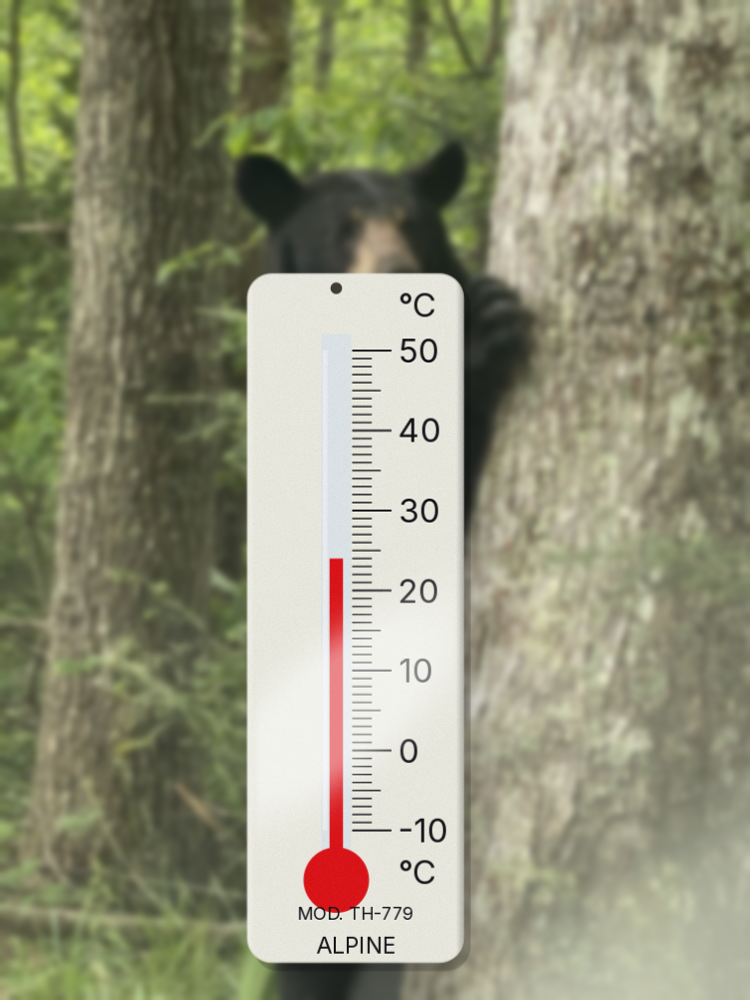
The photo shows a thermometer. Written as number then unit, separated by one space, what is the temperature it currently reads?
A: 24 °C
